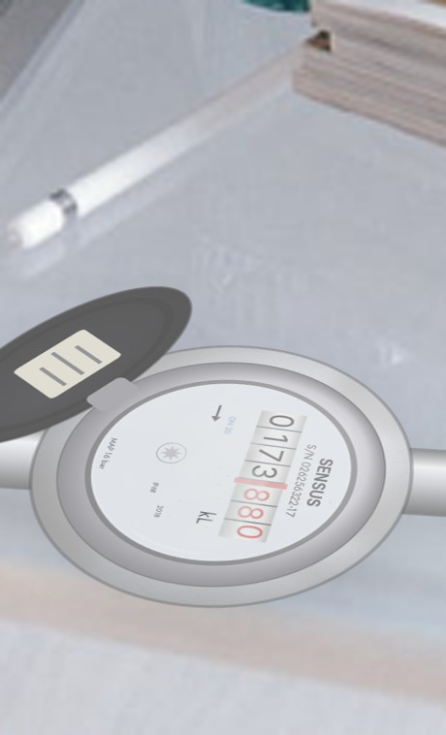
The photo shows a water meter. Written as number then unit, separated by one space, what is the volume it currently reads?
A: 173.880 kL
